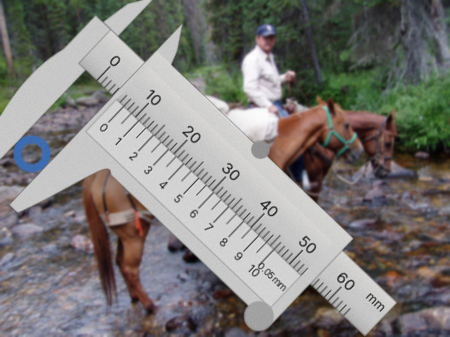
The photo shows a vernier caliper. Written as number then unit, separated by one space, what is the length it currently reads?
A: 7.0 mm
